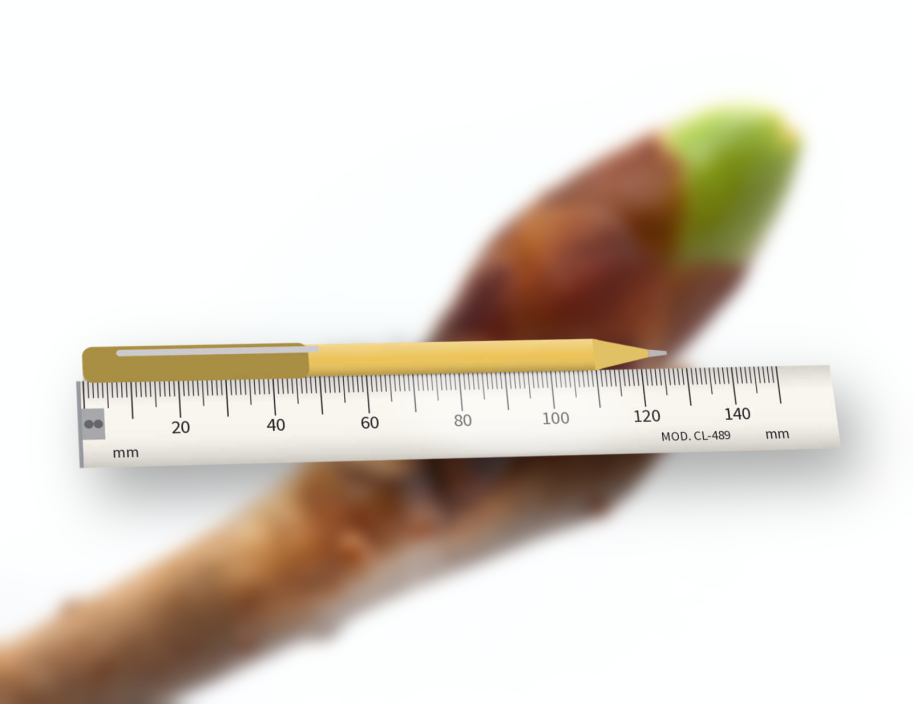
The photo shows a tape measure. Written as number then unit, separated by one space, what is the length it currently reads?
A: 126 mm
